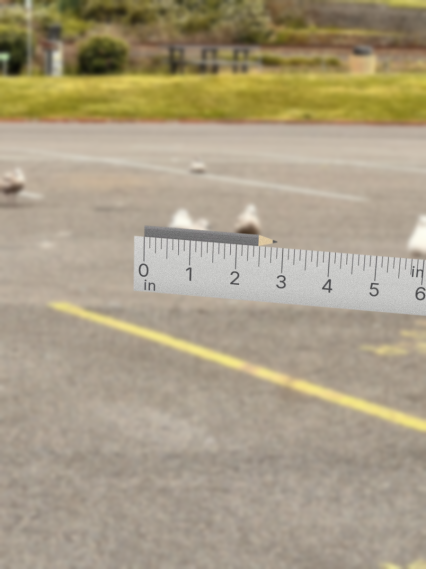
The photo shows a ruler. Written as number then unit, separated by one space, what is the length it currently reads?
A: 2.875 in
